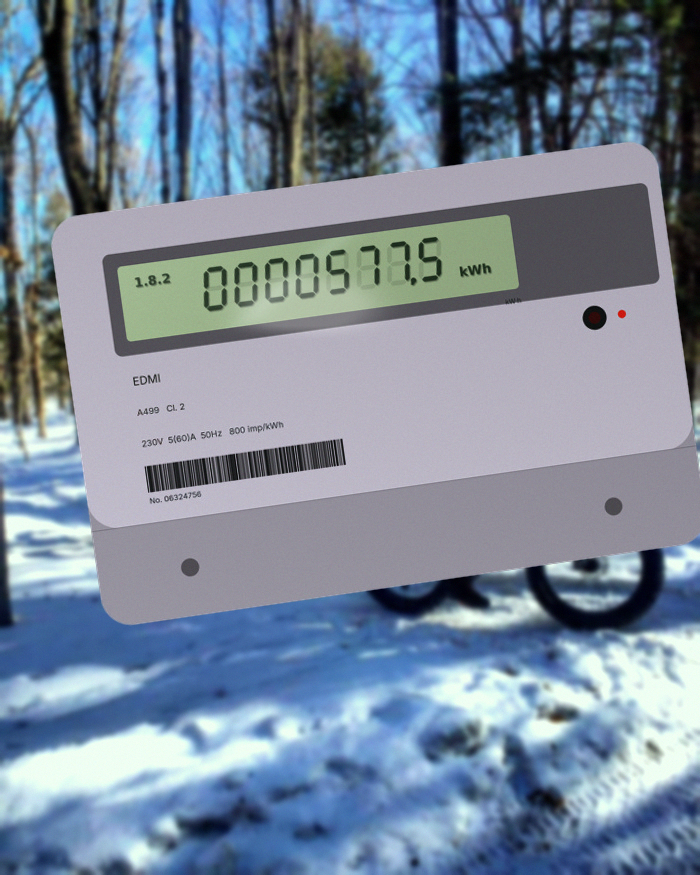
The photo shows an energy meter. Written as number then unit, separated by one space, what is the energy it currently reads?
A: 577.5 kWh
